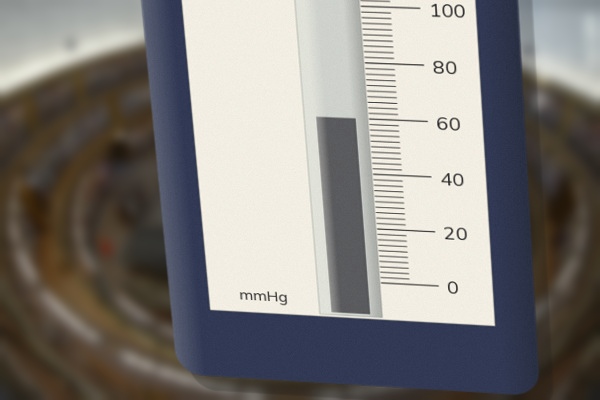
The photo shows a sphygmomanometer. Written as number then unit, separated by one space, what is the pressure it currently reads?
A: 60 mmHg
